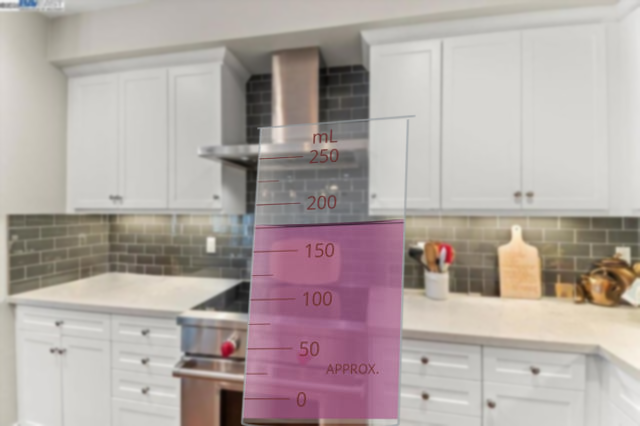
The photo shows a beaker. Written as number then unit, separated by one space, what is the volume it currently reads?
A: 175 mL
